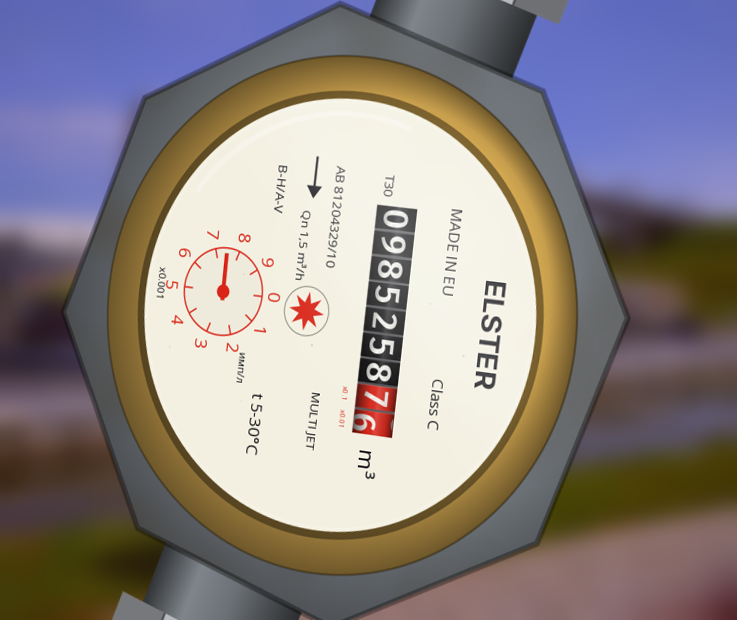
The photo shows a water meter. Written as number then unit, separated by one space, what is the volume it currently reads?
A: 985258.757 m³
